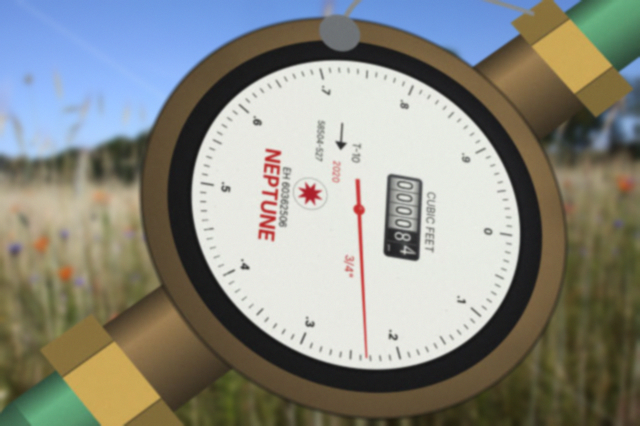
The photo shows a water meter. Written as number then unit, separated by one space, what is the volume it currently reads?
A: 84.23 ft³
